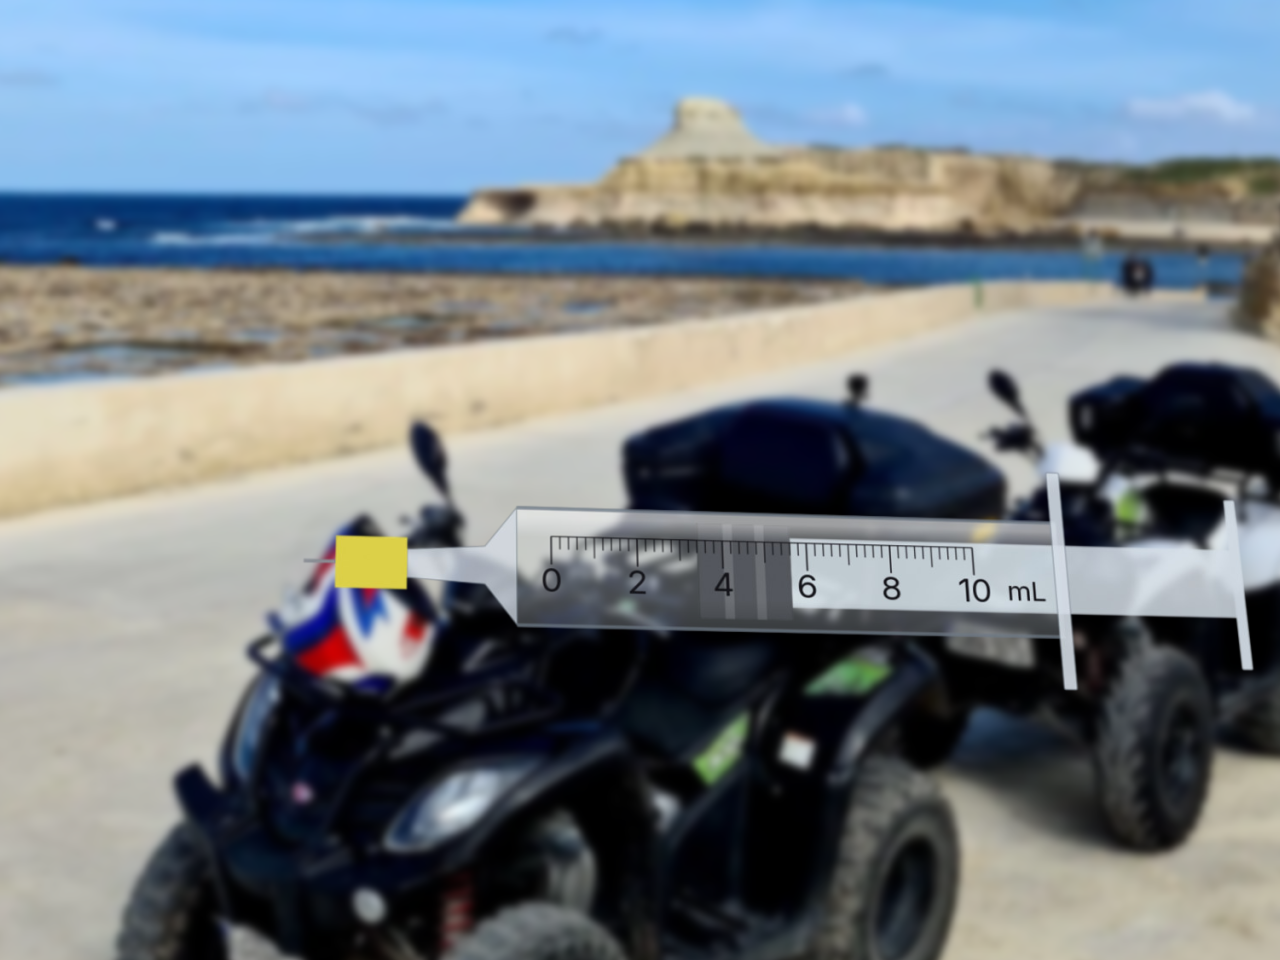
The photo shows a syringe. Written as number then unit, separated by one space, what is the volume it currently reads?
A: 3.4 mL
